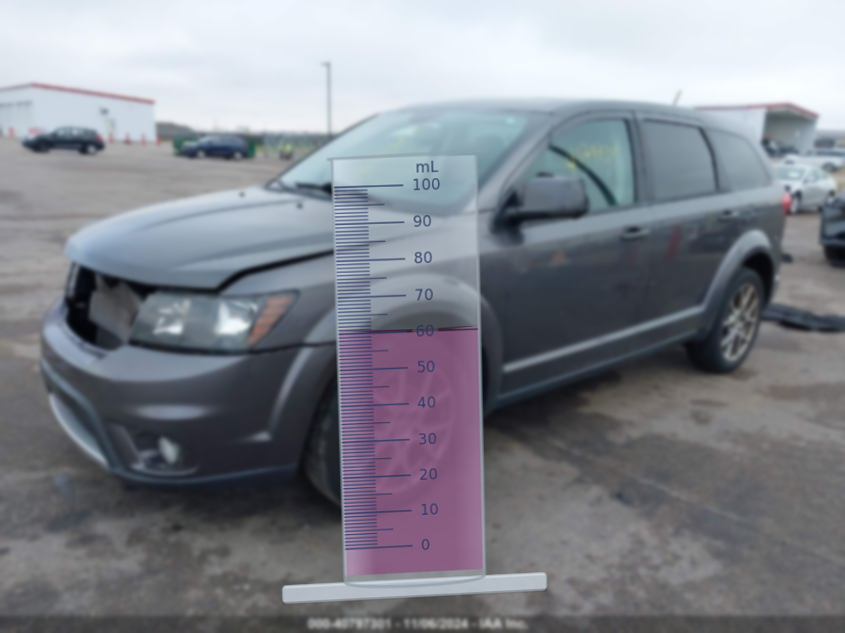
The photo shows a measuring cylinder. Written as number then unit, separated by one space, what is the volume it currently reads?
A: 60 mL
